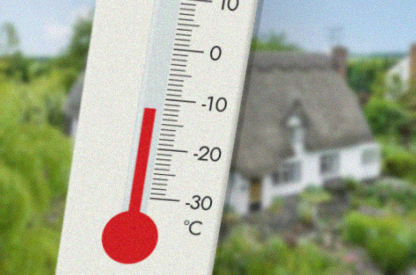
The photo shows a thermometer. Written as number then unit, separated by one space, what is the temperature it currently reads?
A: -12 °C
